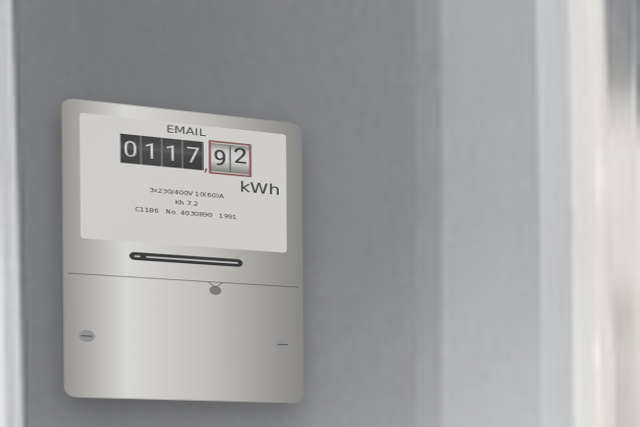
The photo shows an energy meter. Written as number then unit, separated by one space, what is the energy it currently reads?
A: 117.92 kWh
